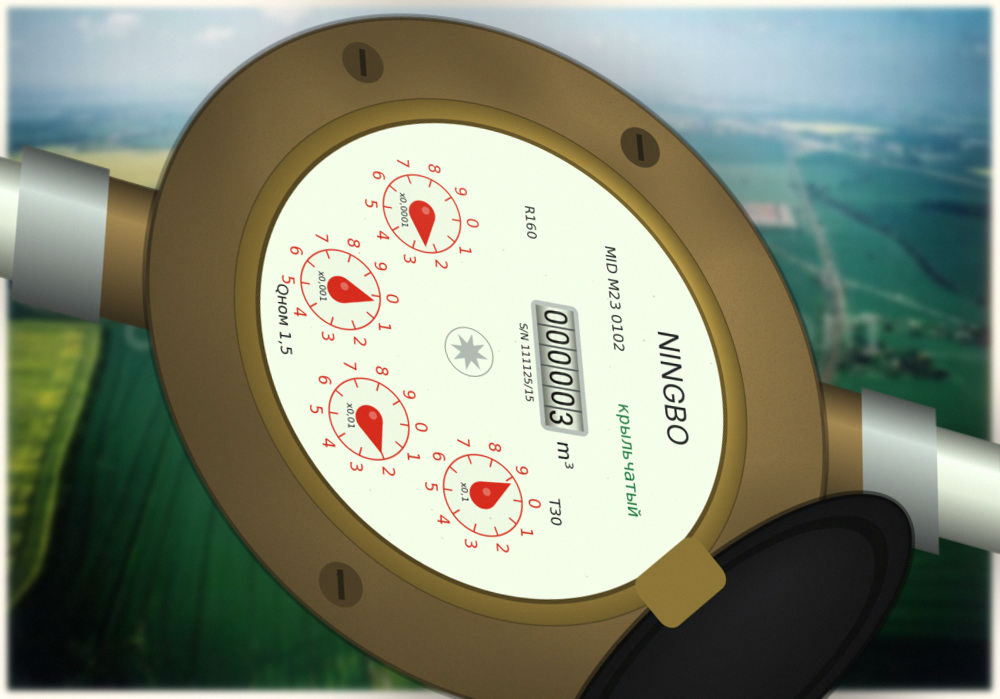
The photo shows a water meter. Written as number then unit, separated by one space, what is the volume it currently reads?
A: 2.9202 m³
